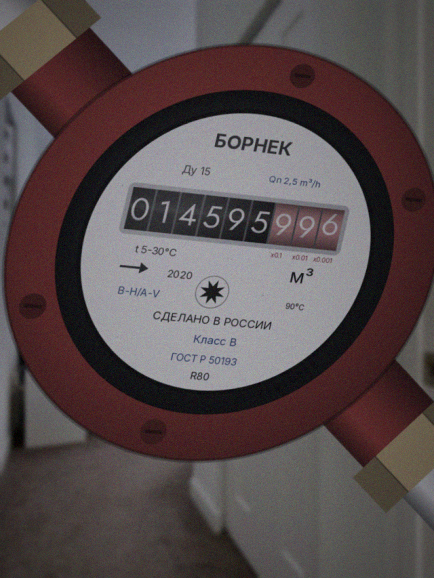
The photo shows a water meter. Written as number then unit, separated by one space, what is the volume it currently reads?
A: 14595.996 m³
